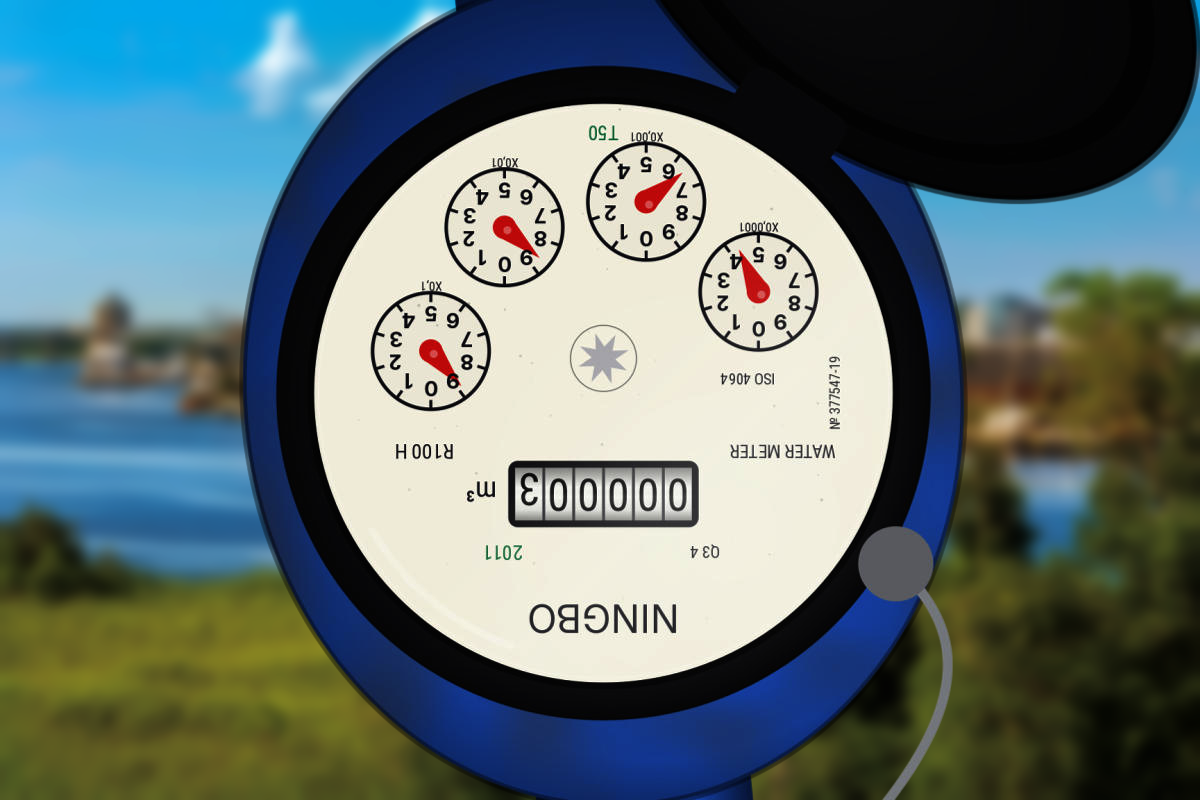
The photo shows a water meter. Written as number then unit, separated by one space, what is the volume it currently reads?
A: 2.8864 m³
